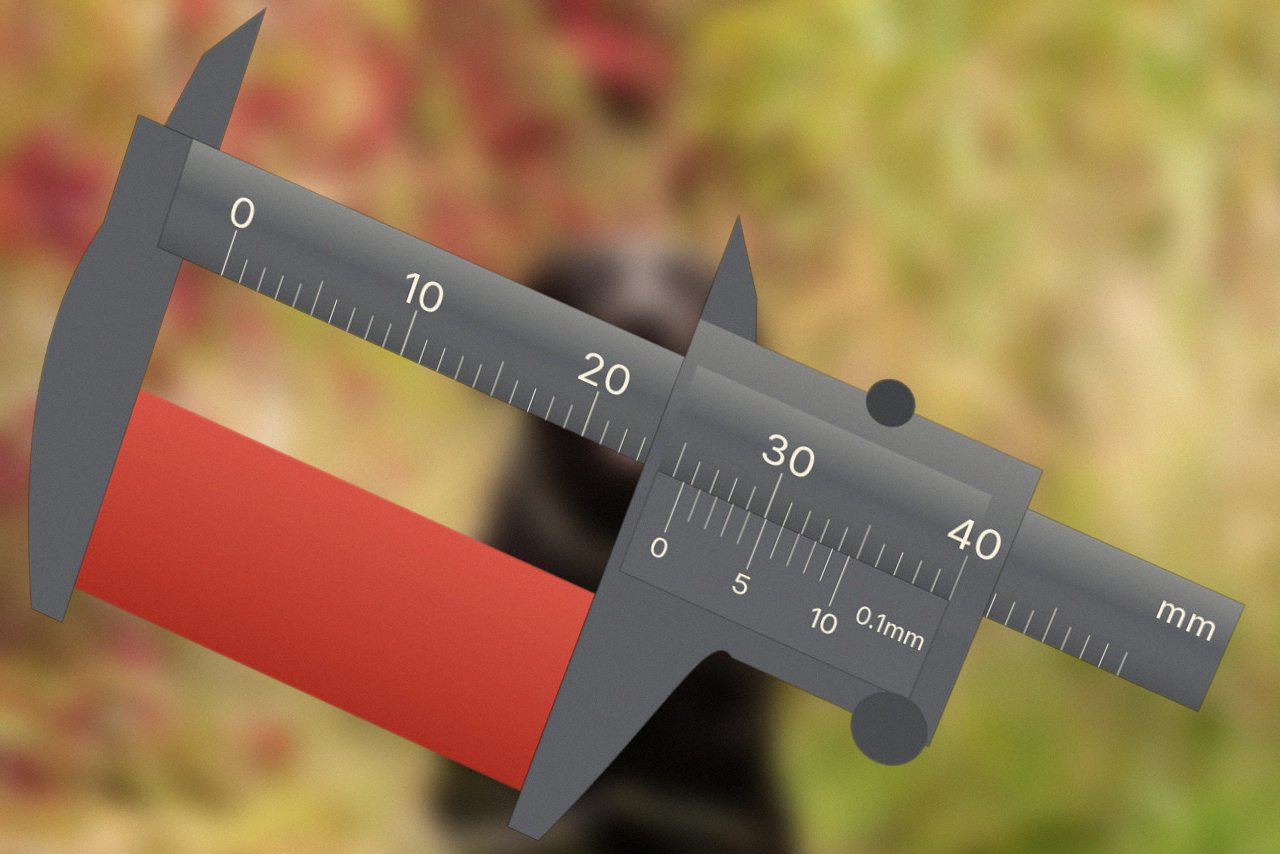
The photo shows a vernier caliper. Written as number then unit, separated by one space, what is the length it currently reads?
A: 25.6 mm
